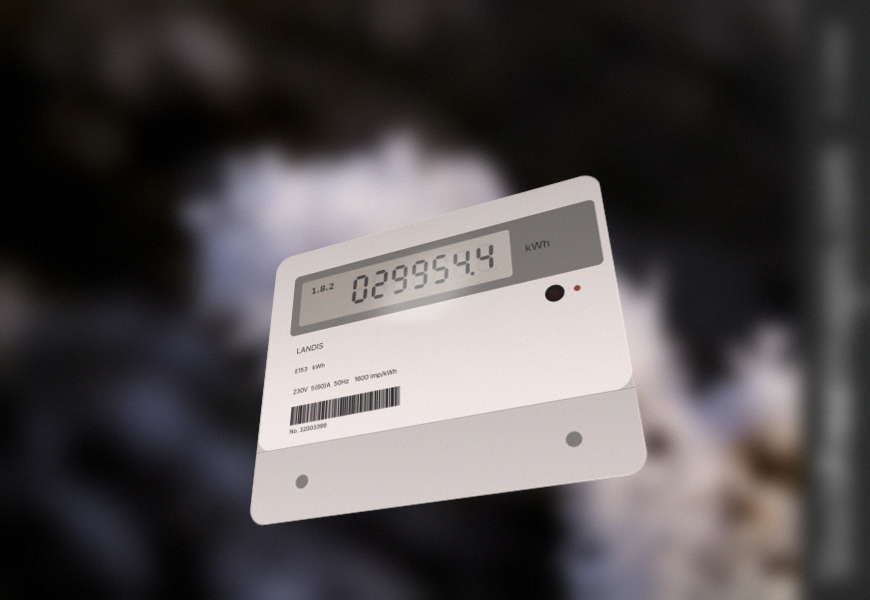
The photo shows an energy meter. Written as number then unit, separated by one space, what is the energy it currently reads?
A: 29954.4 kWh
